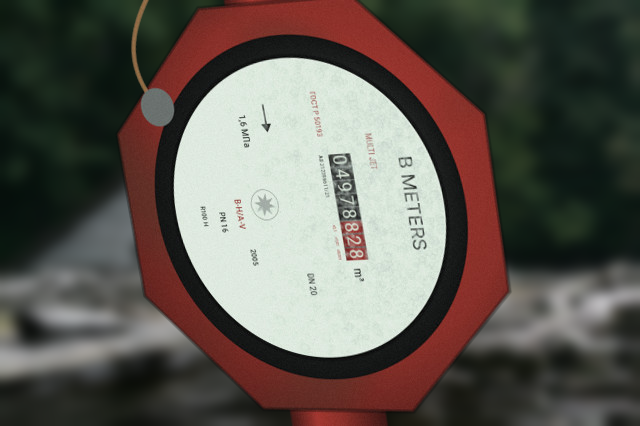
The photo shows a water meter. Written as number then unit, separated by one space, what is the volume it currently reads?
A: 4978.828 m³
